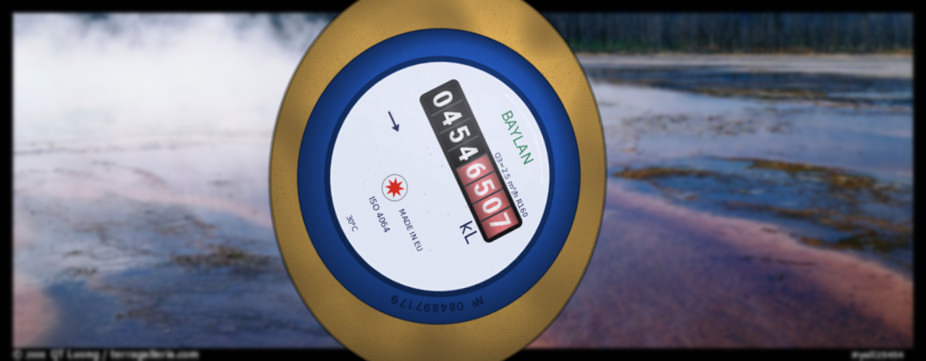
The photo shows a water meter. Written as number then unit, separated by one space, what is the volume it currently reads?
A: 454.6507 kL
